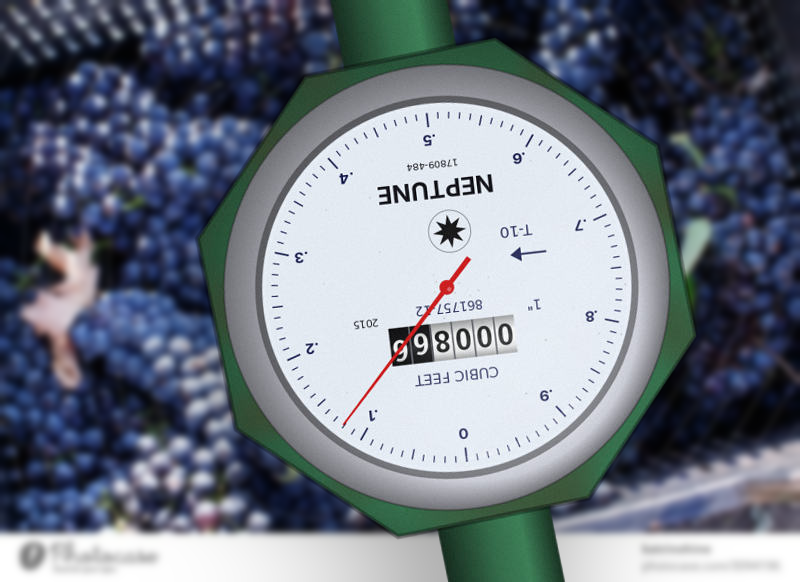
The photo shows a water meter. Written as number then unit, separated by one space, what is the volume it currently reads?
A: 866.12 ft³
